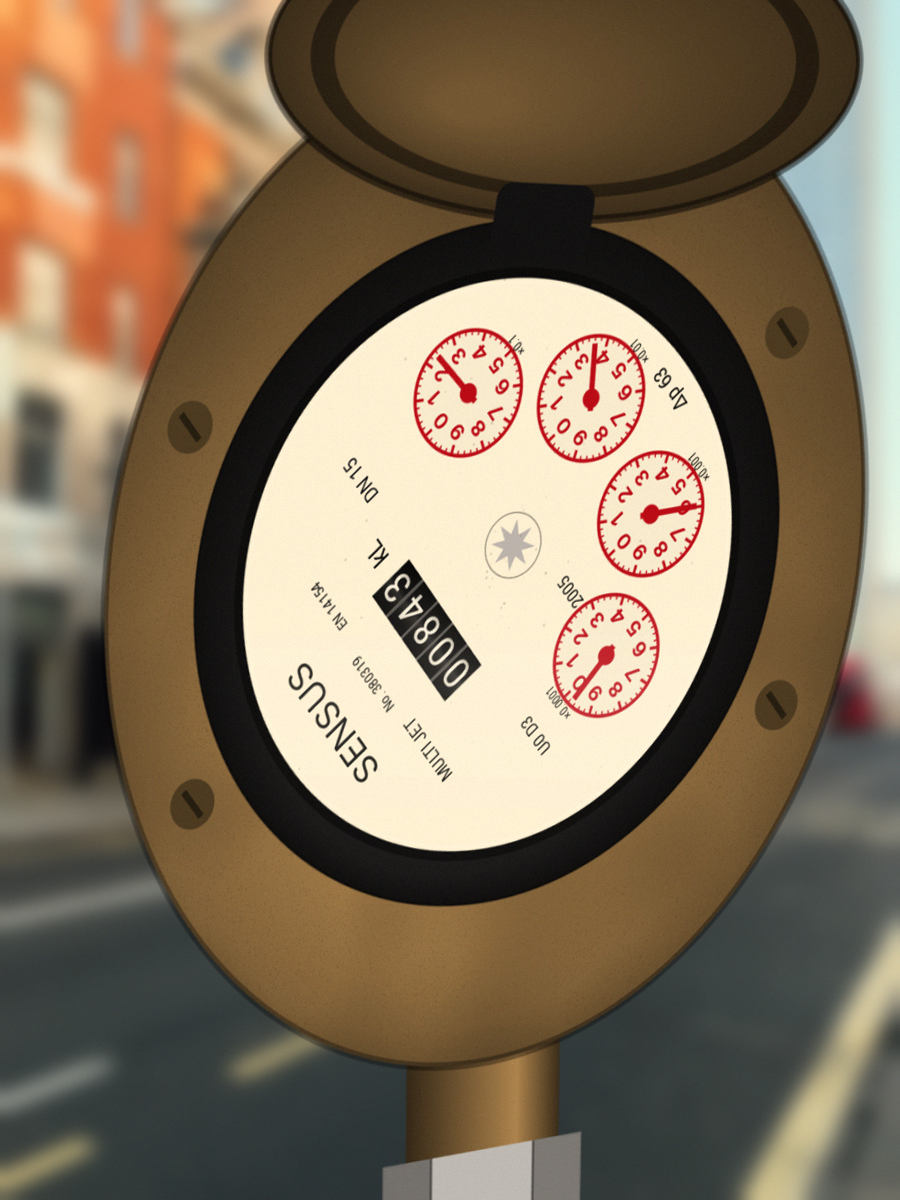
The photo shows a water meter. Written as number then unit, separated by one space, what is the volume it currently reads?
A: 843.2359 kL
